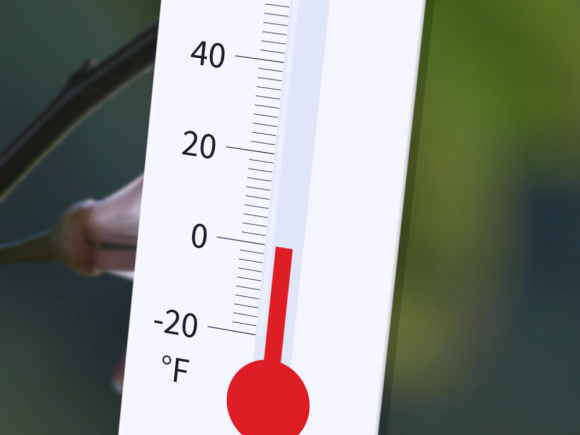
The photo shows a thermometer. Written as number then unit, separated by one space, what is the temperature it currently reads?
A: 0 °F
